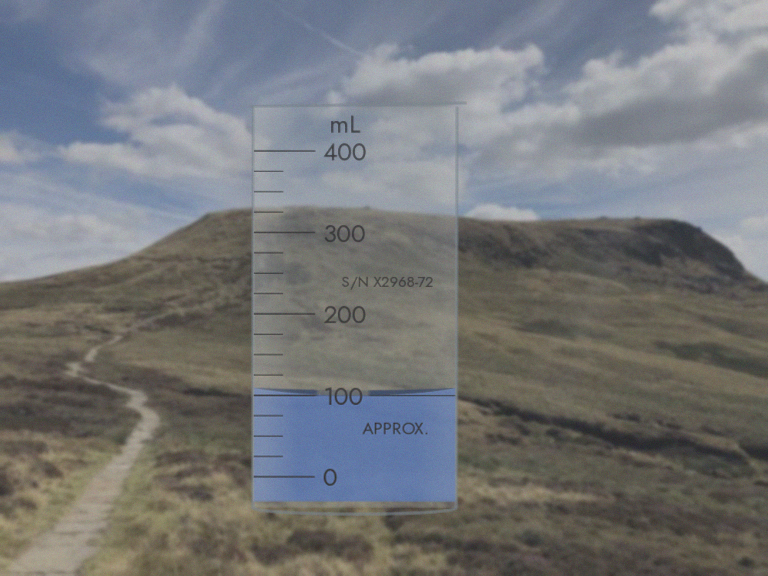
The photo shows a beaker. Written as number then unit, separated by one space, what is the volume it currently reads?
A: 100 mL
